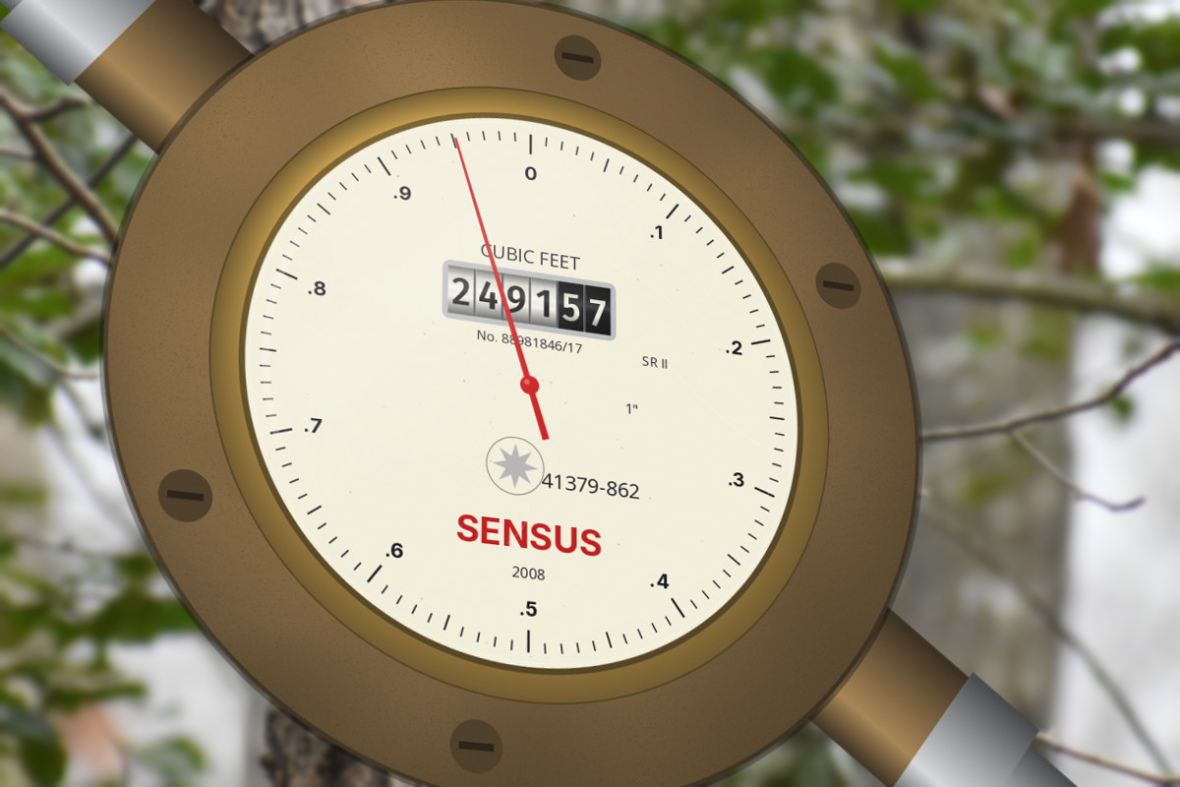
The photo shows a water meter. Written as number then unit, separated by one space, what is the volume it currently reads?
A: 249156.95 ft³
